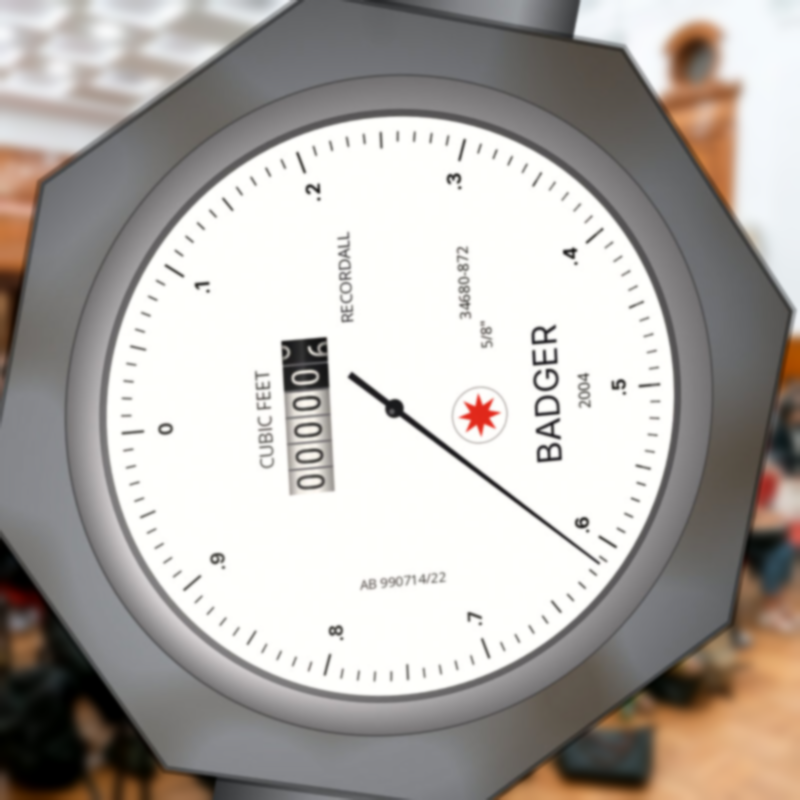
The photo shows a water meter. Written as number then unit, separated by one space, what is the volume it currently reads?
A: 5.61 ft³
